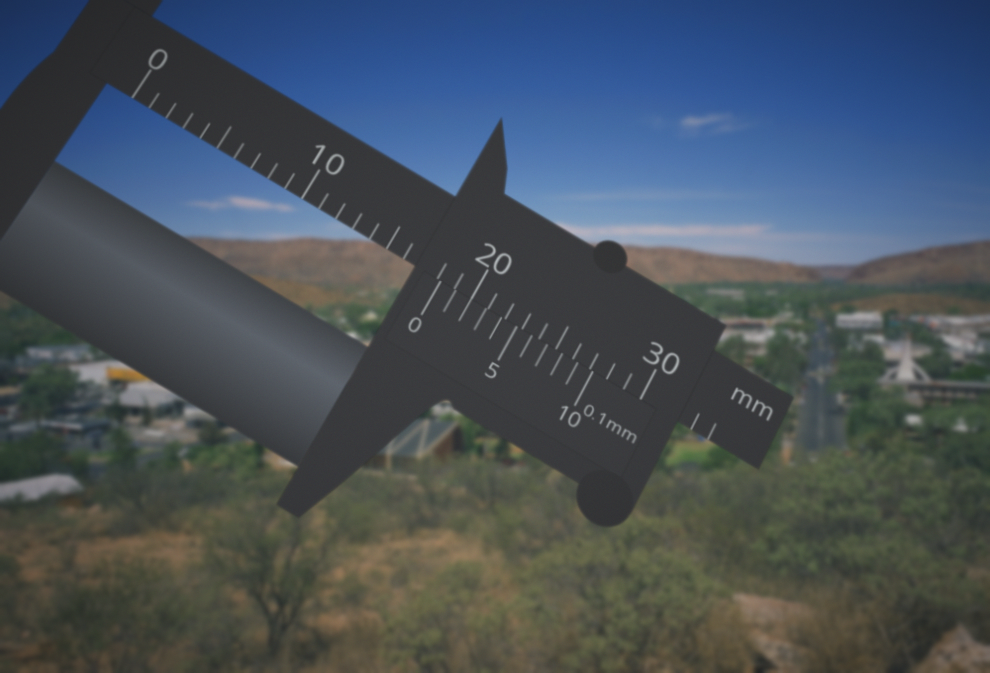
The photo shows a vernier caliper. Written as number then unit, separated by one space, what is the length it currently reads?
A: 18.2 mm
